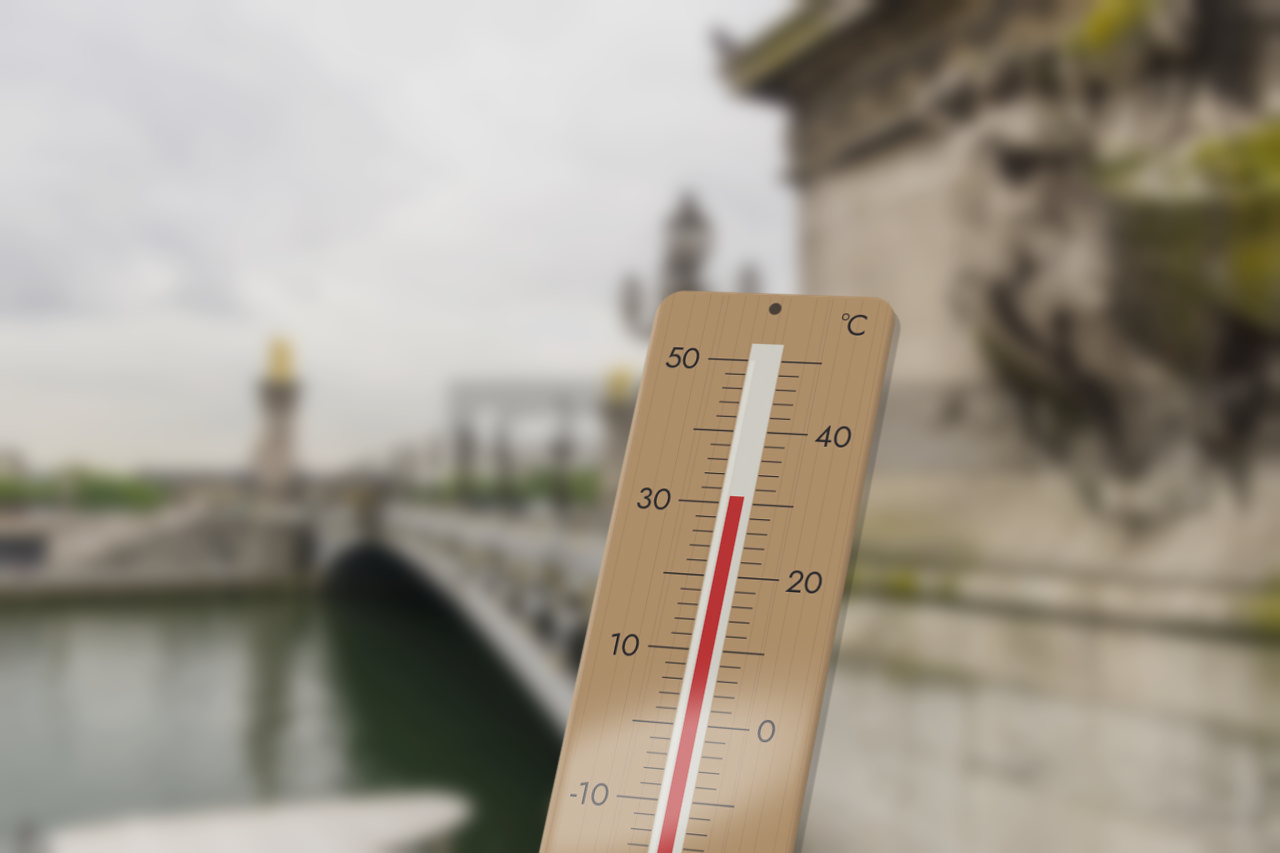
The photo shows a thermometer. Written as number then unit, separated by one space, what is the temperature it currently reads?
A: 31 °C
